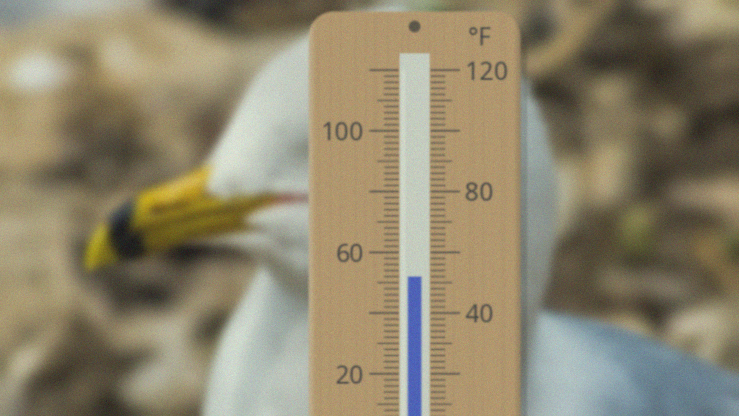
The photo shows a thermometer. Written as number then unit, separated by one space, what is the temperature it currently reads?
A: 52 °F
